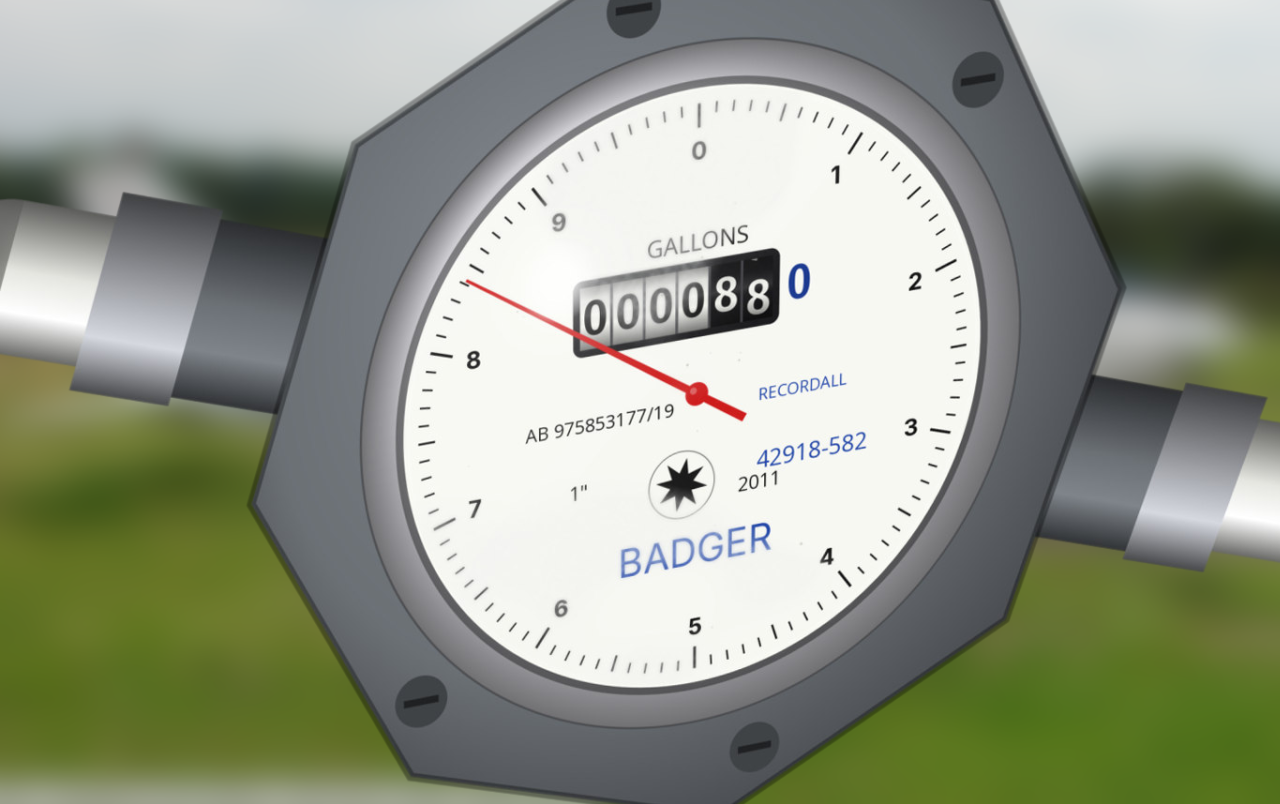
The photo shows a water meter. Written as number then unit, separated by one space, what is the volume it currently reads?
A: 878.4 gal
